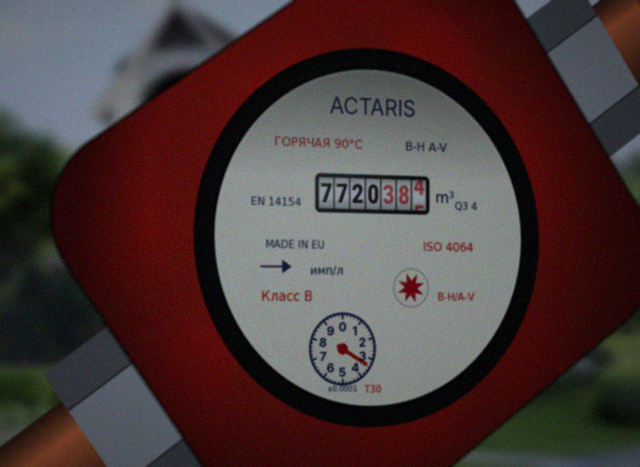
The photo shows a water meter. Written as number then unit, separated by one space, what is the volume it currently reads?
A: 7720.3843 m³
